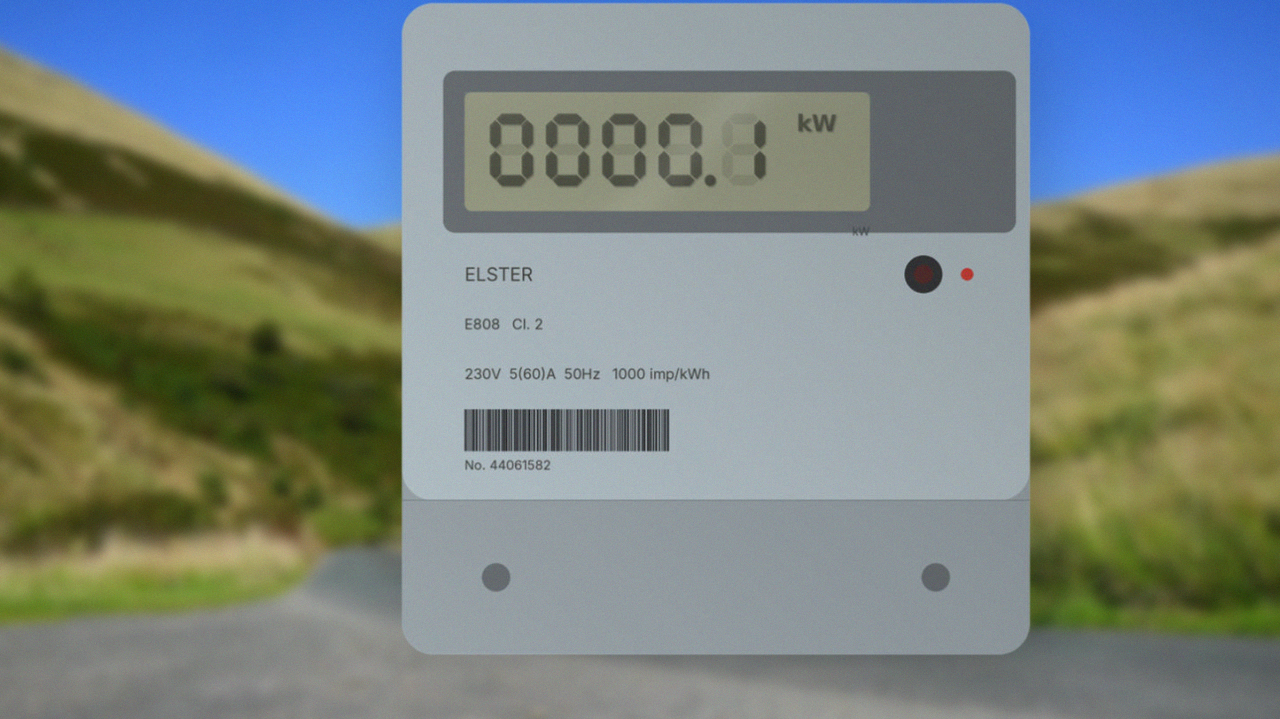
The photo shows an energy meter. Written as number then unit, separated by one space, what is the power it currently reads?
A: 0.1 kW
